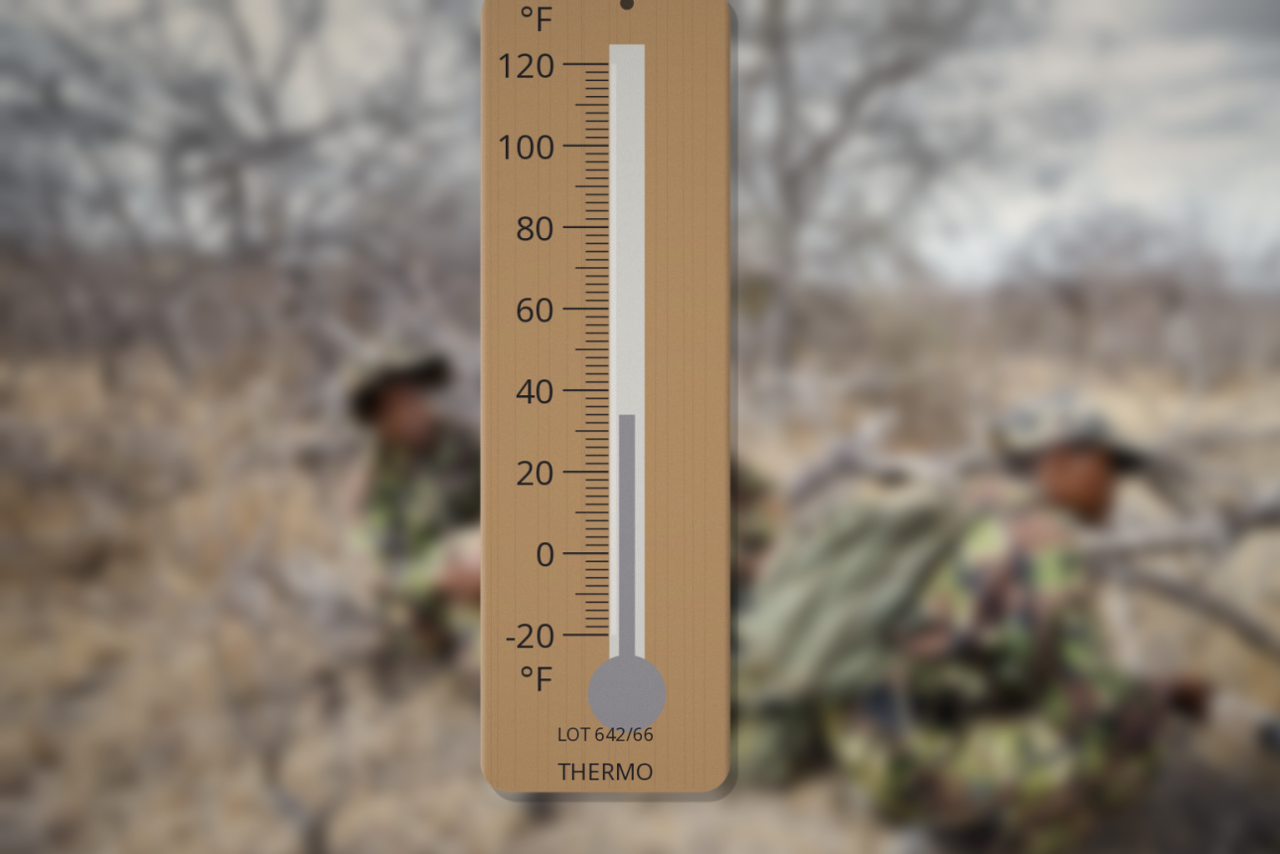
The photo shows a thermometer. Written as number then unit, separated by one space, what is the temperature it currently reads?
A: 34 °F
